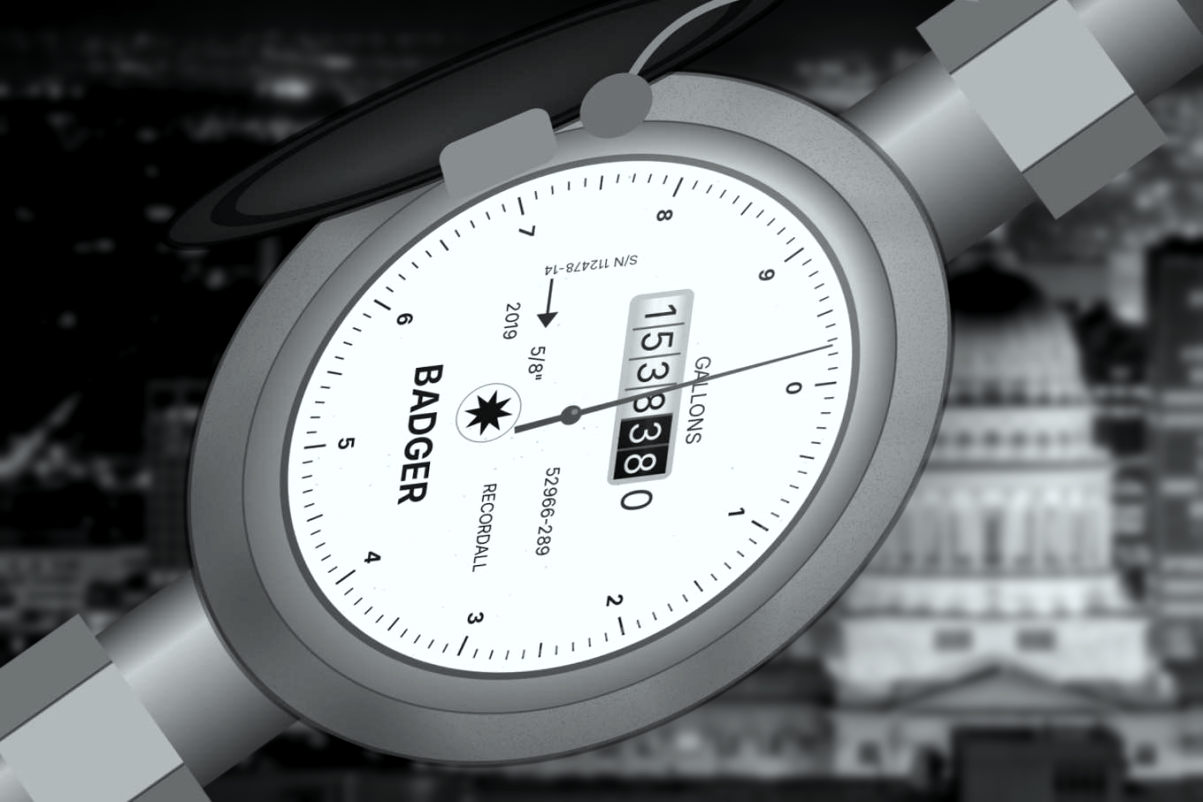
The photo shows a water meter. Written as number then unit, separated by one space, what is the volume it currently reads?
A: 1538379.7 gal
